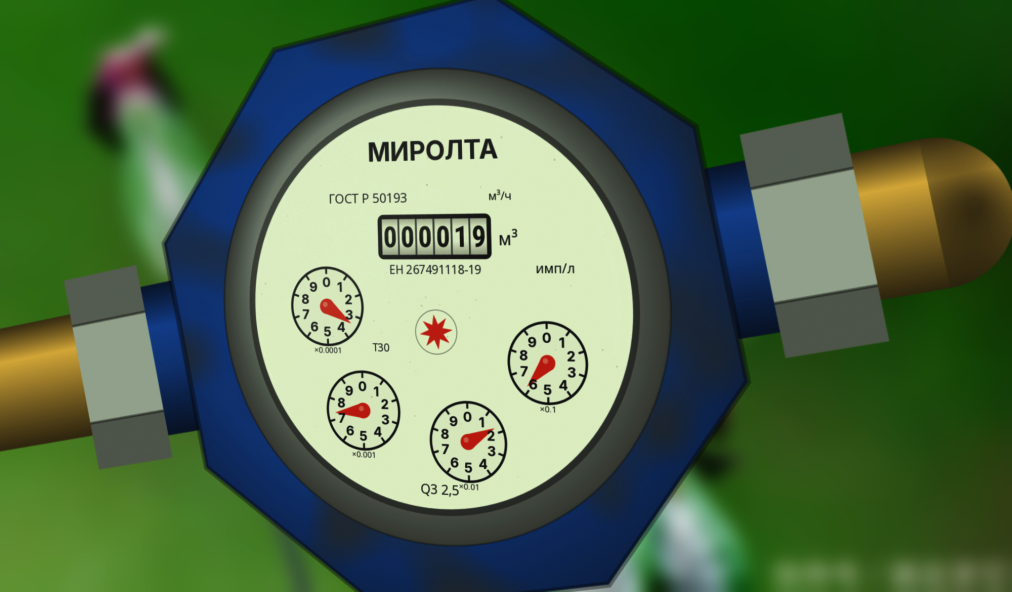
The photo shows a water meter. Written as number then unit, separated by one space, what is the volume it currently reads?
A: 19.6173 m³
